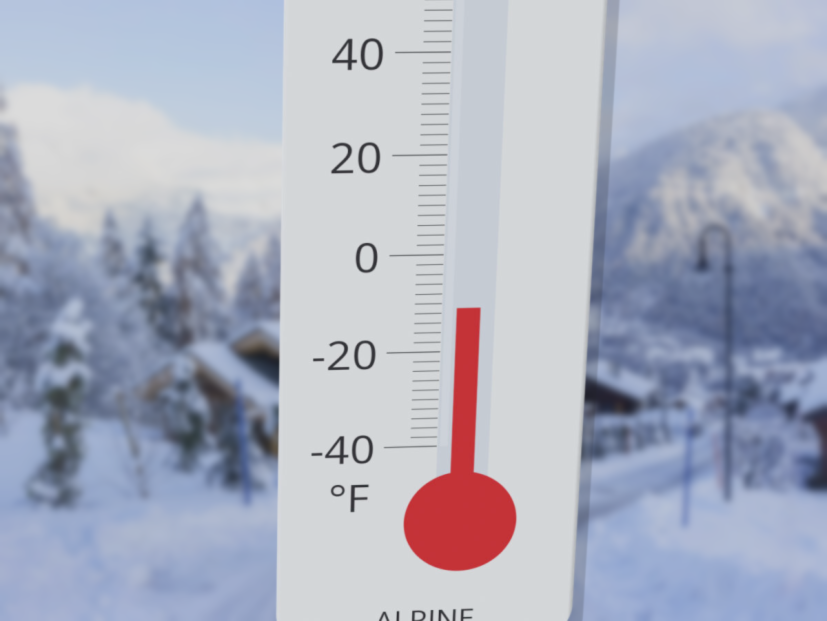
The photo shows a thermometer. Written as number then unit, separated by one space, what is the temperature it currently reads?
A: -11 °F
